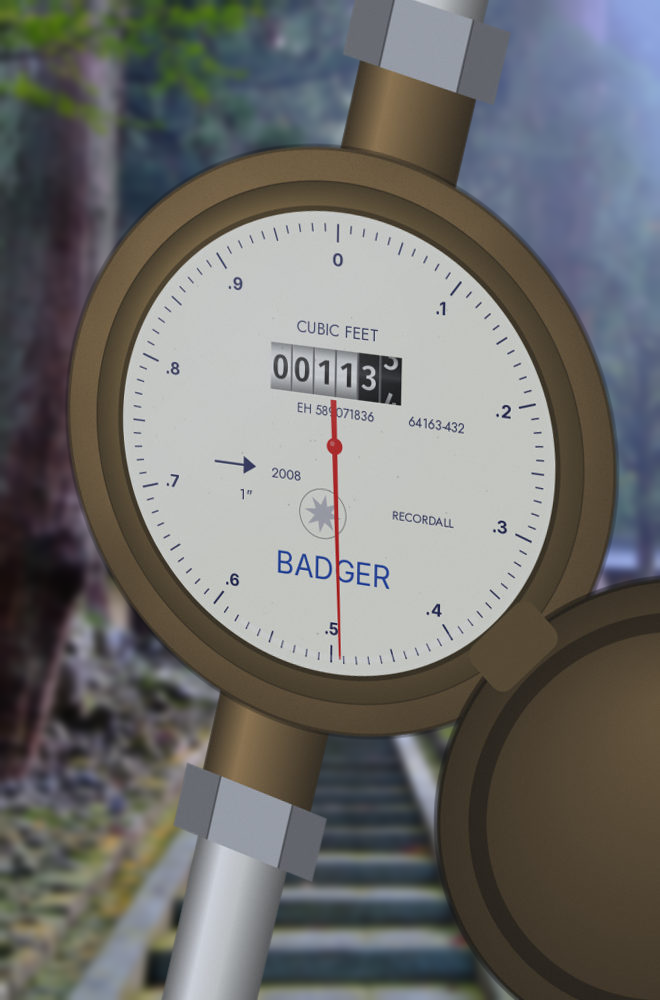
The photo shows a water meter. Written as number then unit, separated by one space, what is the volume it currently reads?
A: 1133.49 ft³
